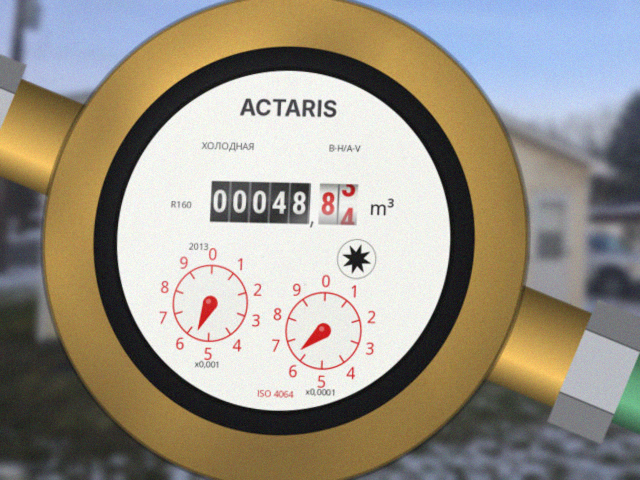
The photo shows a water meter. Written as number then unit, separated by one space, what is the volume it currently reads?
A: 48.8356 m³
